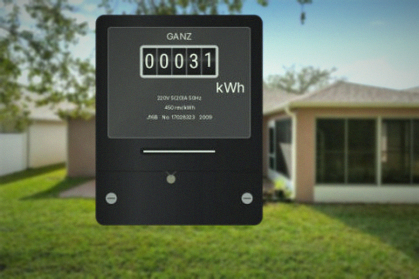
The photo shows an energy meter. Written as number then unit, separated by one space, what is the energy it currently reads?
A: 31 kWh
